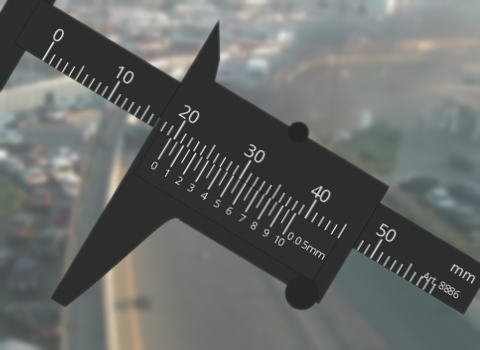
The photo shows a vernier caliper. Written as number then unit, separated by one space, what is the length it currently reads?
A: 19.6 mm
